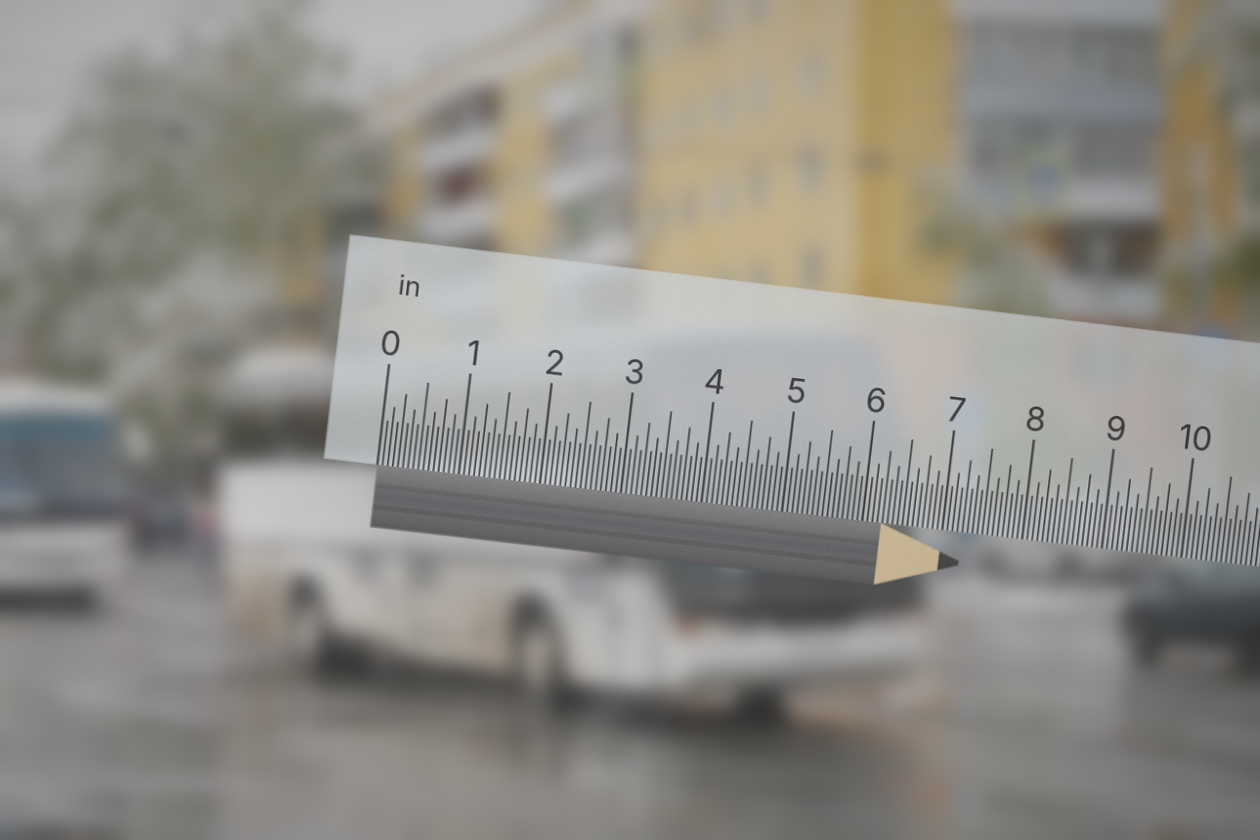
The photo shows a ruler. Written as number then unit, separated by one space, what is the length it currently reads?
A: 7.25 in
